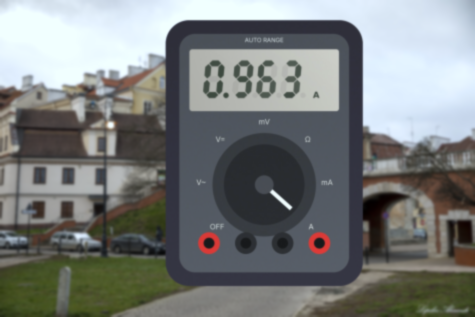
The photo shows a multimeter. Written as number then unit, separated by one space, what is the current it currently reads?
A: 0.963 A
